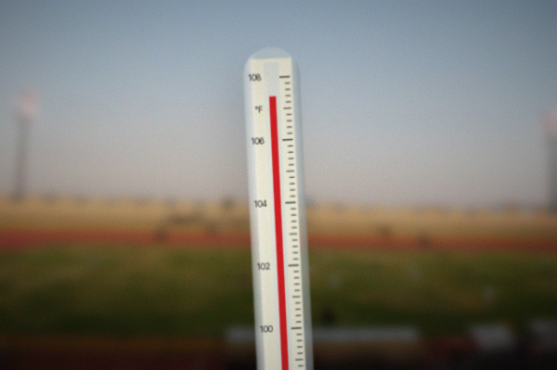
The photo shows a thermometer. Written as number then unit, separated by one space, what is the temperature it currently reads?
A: 107.4 °F
